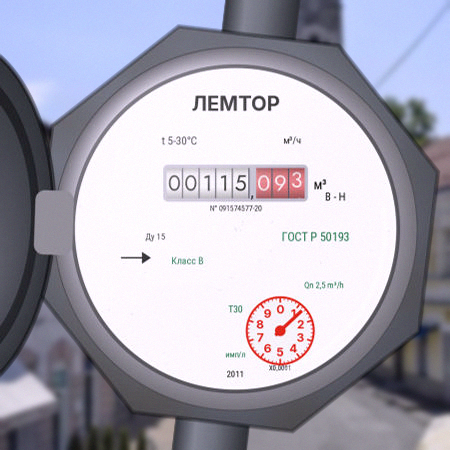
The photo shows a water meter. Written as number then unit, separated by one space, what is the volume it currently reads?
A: 115.0931 m³
